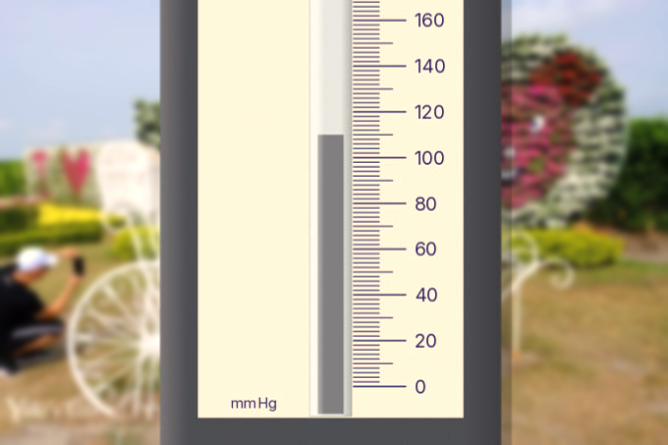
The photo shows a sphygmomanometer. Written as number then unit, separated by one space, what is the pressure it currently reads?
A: 110 mmHg
